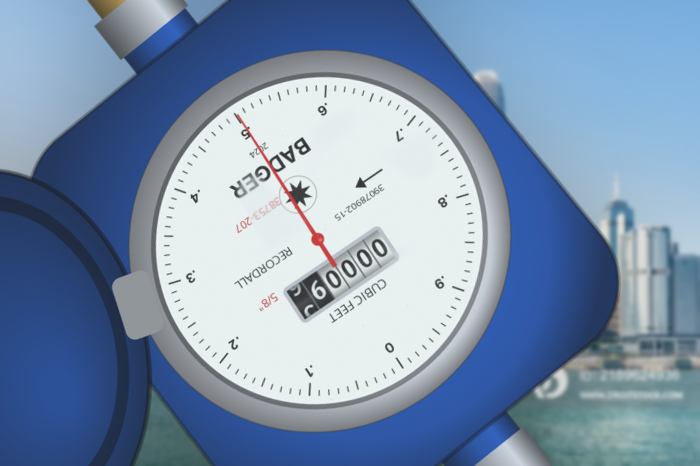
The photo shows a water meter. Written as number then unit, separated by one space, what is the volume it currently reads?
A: 95.50 ft³
